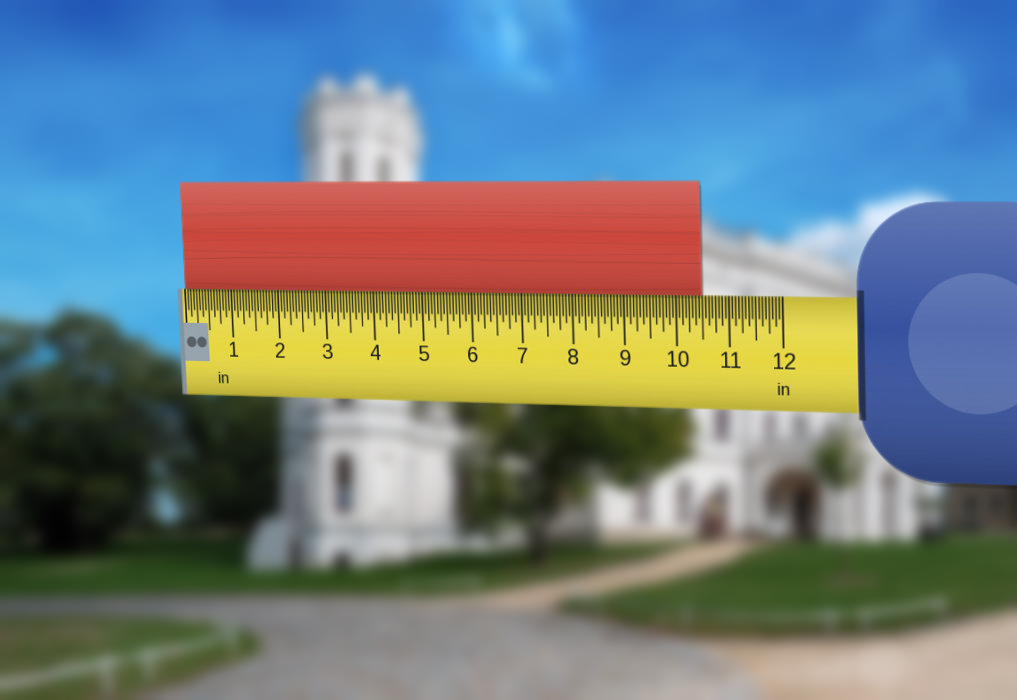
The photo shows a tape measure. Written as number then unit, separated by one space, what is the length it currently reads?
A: 10.5 in
